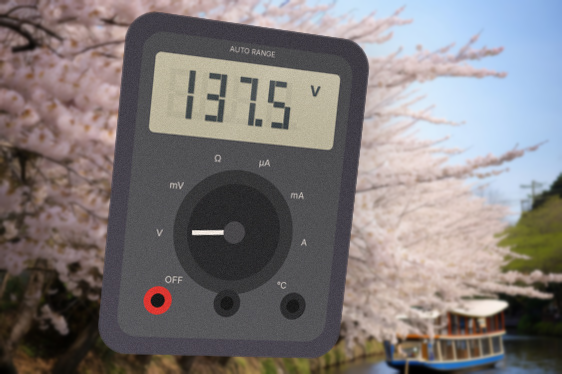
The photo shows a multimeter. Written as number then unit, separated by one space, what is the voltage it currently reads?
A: 137.5 V
